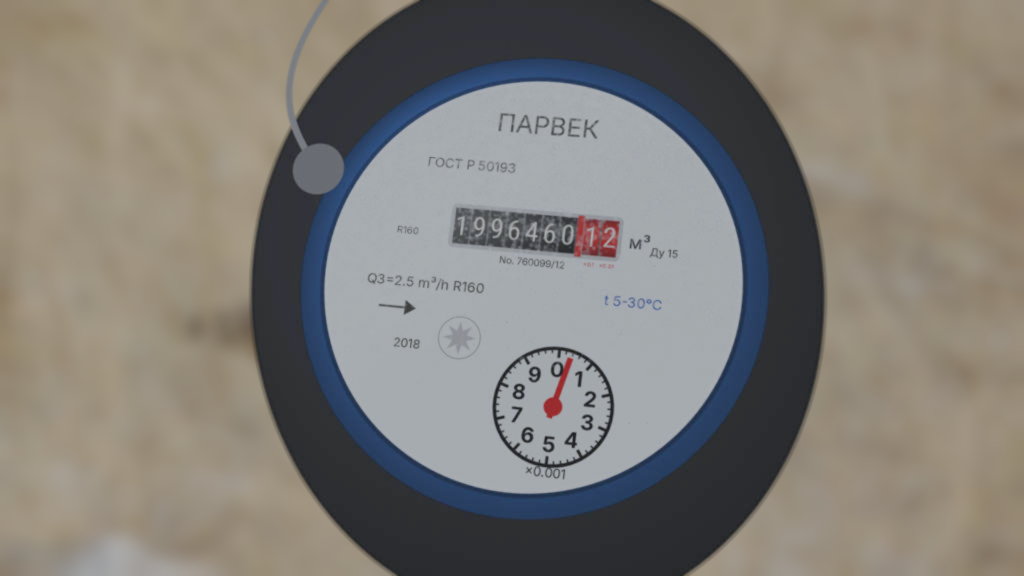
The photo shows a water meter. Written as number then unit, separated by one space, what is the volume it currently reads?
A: 1996460.120 m³
